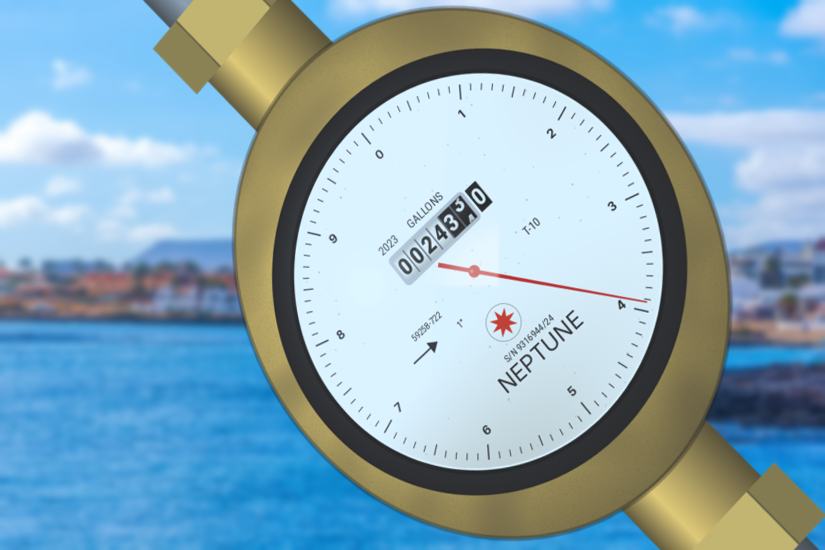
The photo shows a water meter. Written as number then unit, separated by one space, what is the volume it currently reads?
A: 24333.9 gal
